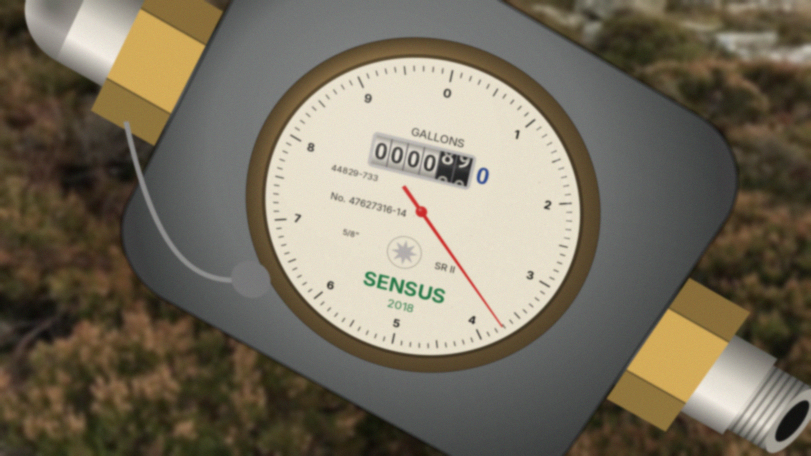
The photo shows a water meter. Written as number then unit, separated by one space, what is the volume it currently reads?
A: 893.7 gal
